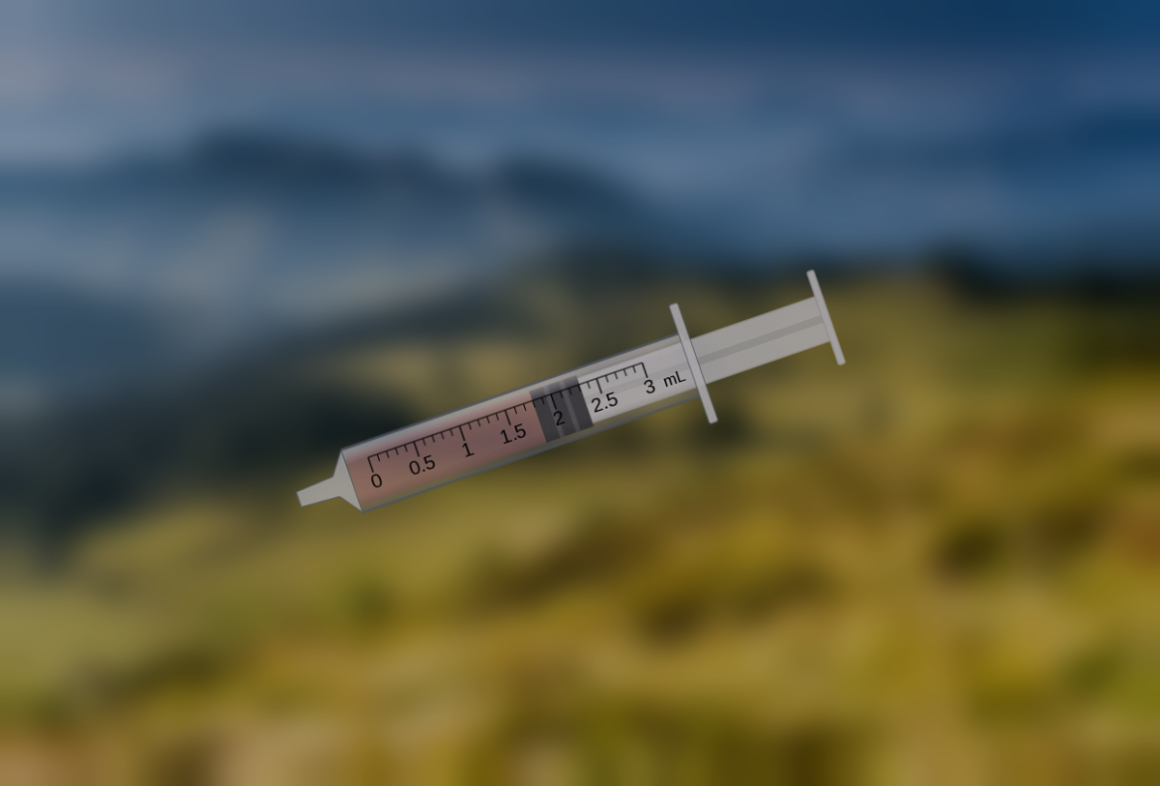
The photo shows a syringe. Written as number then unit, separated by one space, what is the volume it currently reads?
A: 1.8 mL
